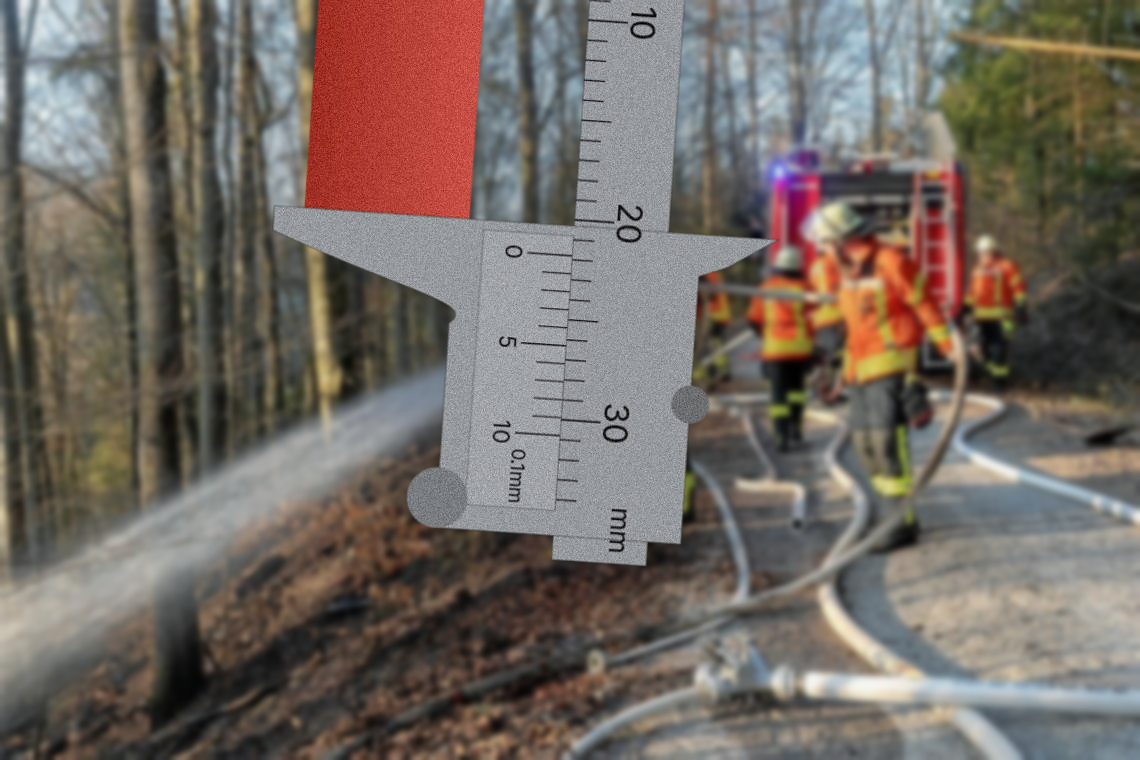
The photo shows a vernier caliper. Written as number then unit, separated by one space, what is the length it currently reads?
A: 21.8 mm
